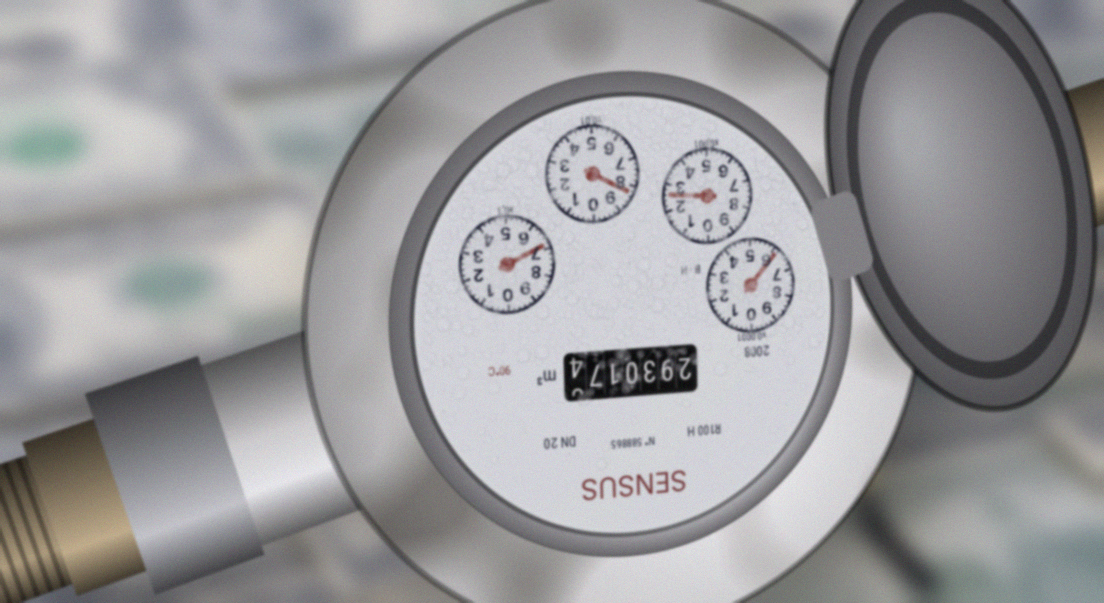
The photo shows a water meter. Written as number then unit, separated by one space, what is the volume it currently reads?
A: 2930173.6826 m³
